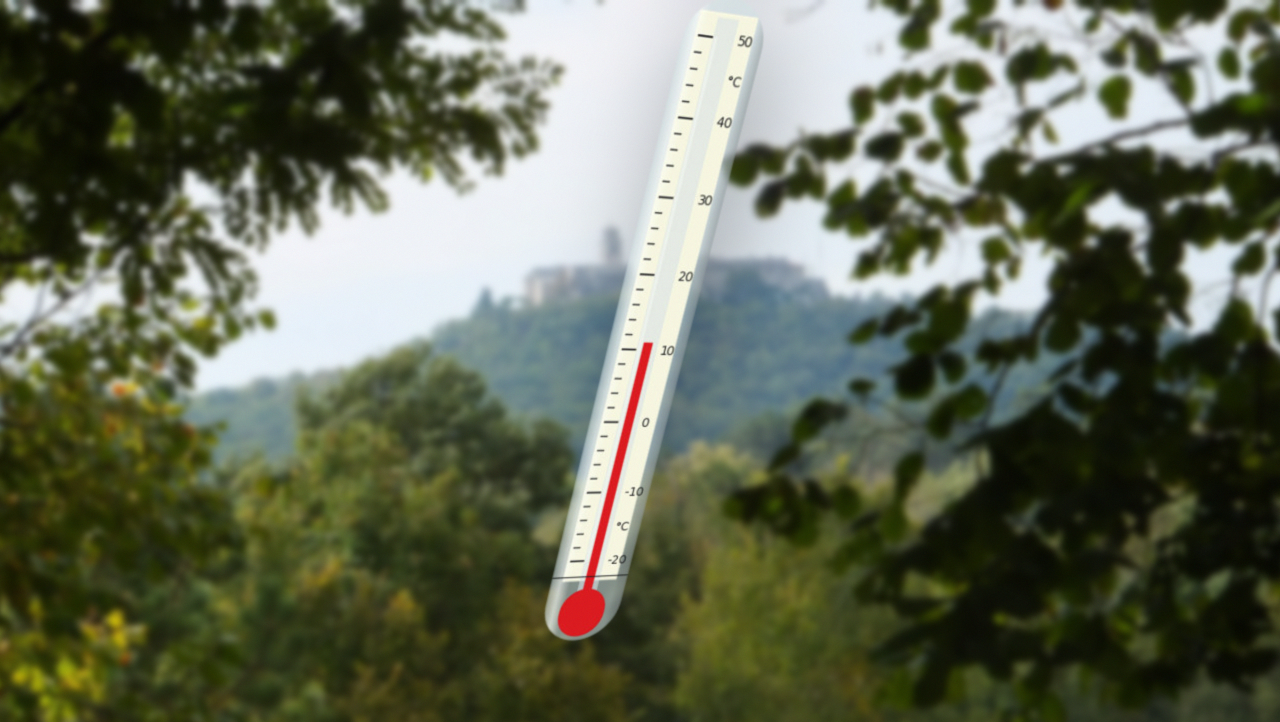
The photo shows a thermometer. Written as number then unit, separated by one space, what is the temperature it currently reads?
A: 11 °C
